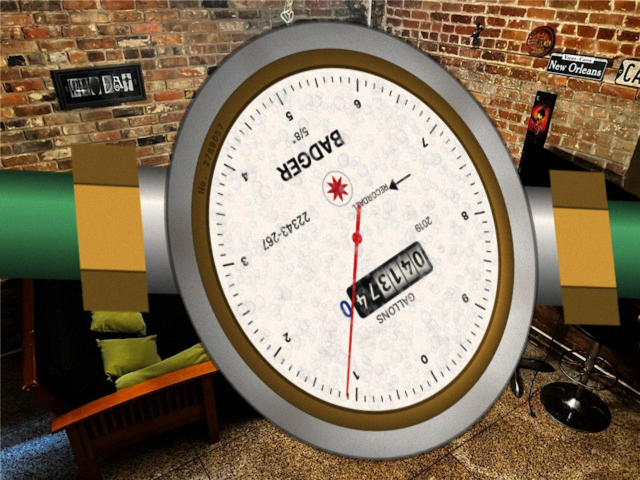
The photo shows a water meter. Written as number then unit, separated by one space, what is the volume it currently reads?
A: 413741.1 gal
